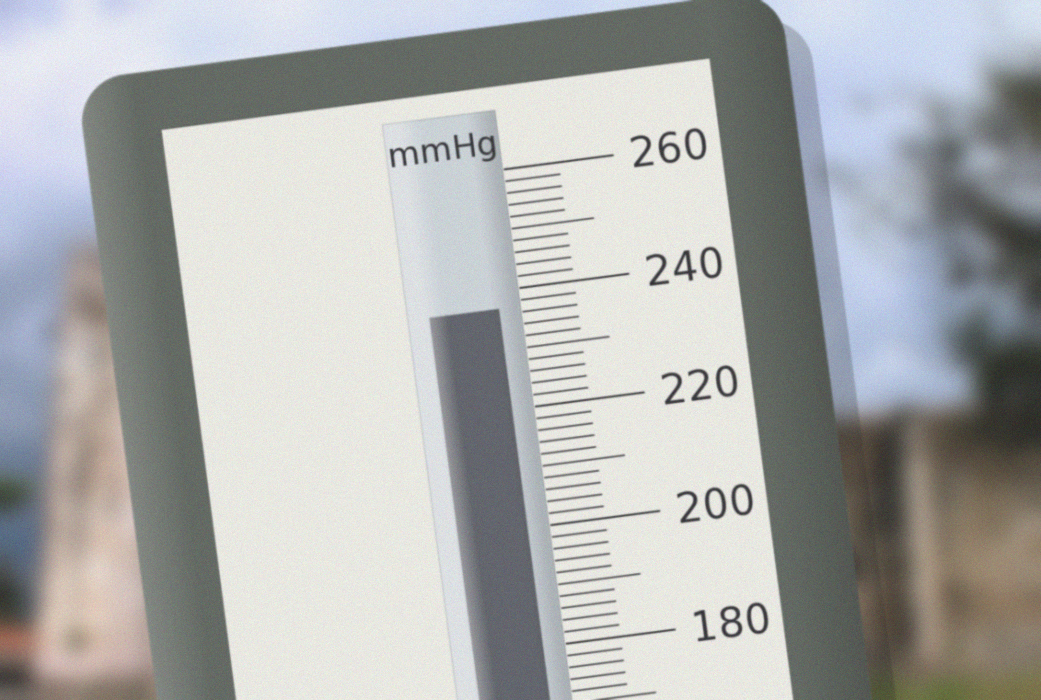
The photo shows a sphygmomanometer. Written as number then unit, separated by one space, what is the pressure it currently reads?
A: 237 mmHg
